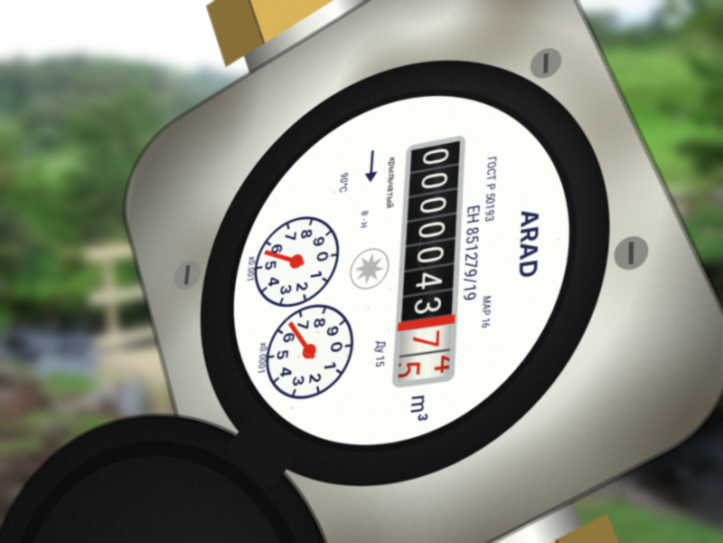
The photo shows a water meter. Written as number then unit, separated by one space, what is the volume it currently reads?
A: 43.7456 m³
